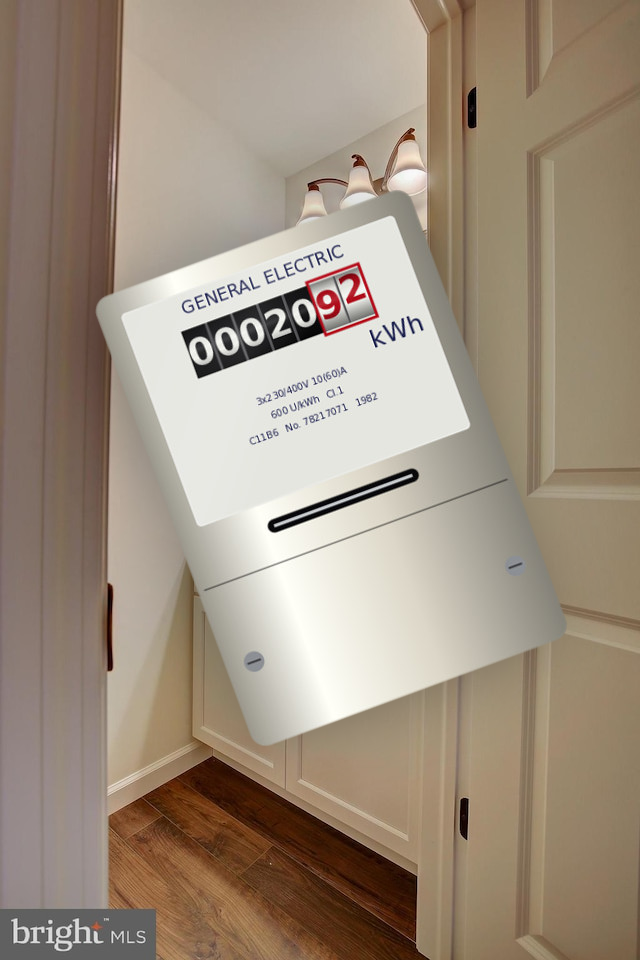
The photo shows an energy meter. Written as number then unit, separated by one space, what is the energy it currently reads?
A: 20.92 kWh
